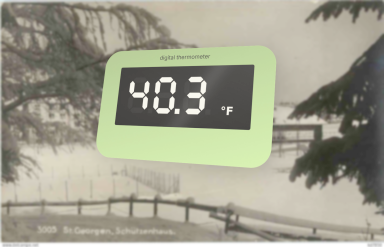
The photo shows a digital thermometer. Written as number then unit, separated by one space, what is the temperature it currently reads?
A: 40.3 °F
